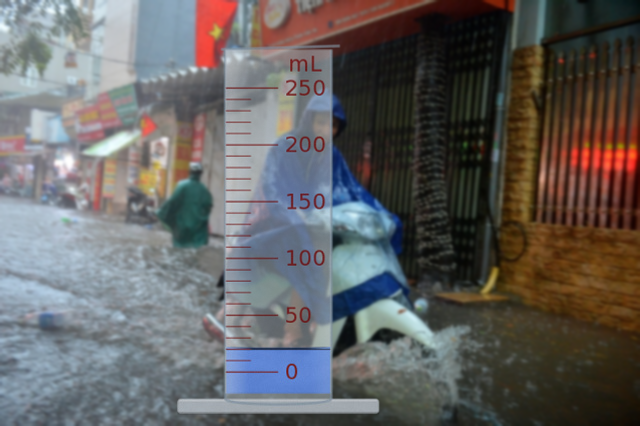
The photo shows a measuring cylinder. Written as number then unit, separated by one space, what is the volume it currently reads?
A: 20 mL
